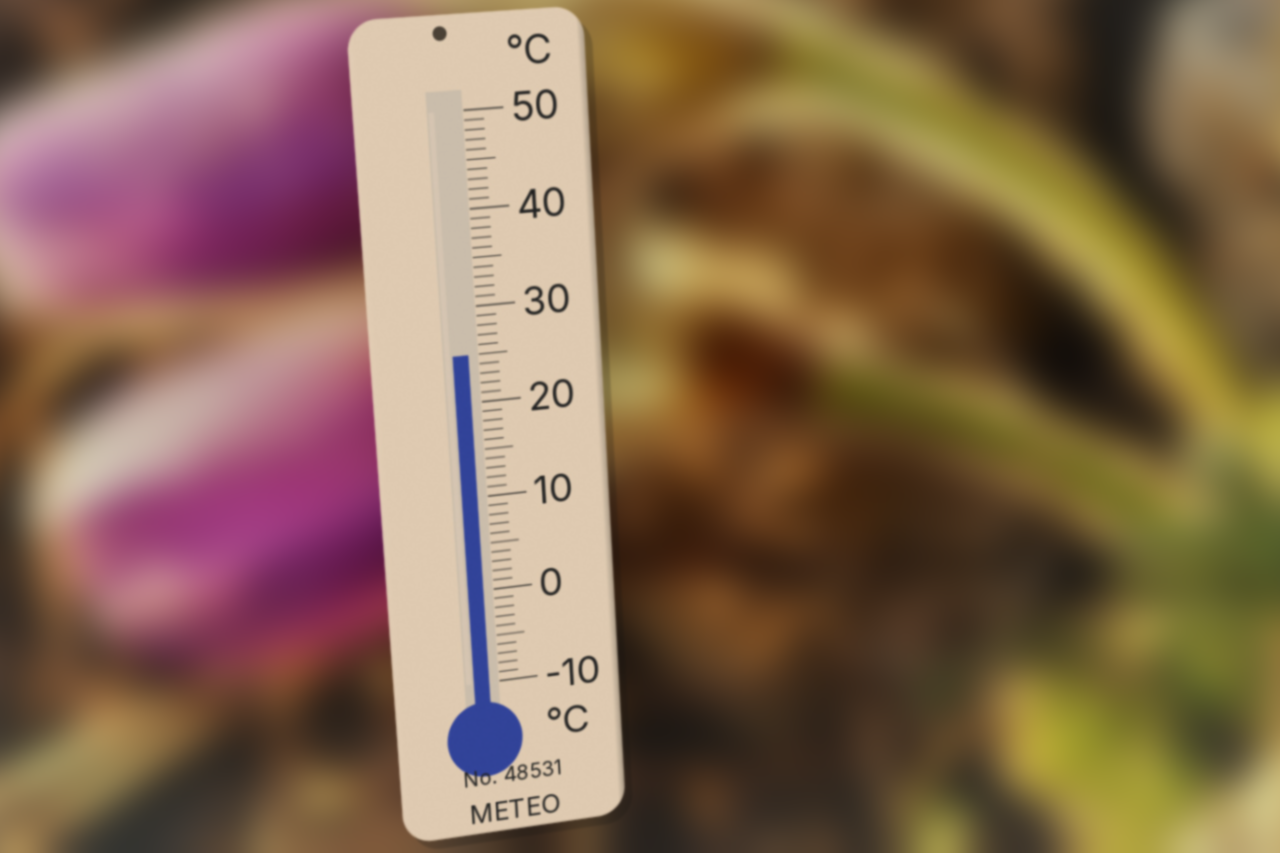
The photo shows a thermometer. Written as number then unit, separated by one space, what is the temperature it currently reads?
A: 25 °C
